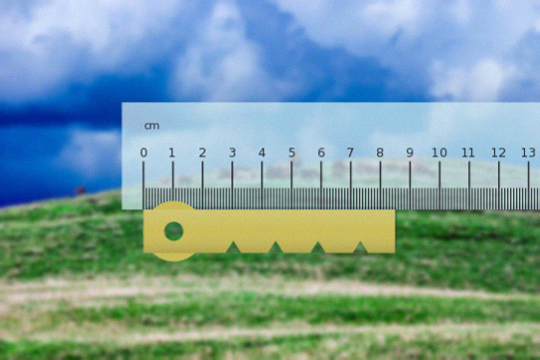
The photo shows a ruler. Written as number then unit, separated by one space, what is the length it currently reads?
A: 8.5 cm
